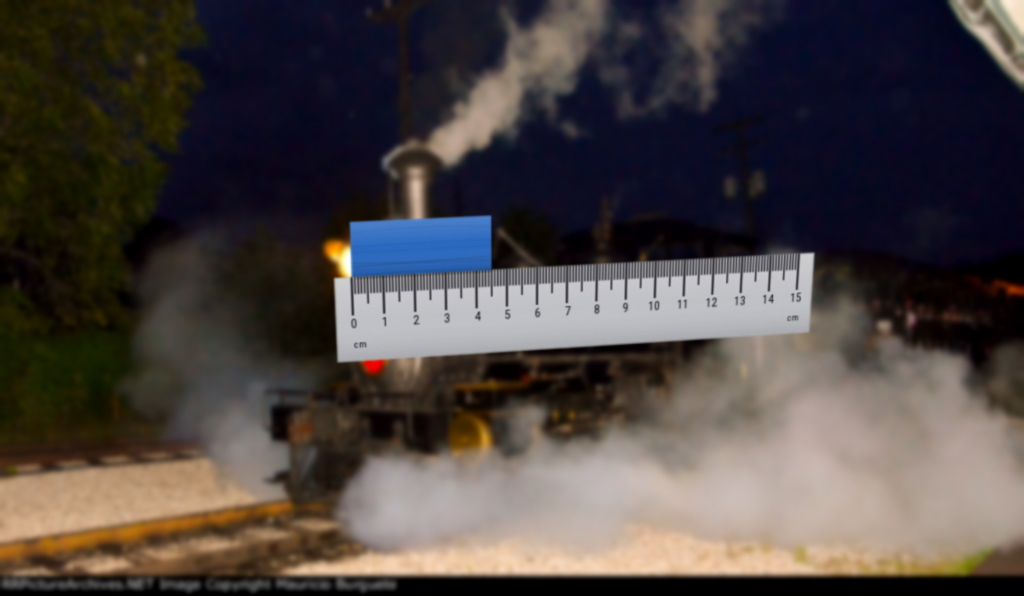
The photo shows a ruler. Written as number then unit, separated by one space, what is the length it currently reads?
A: 4.5 cm
